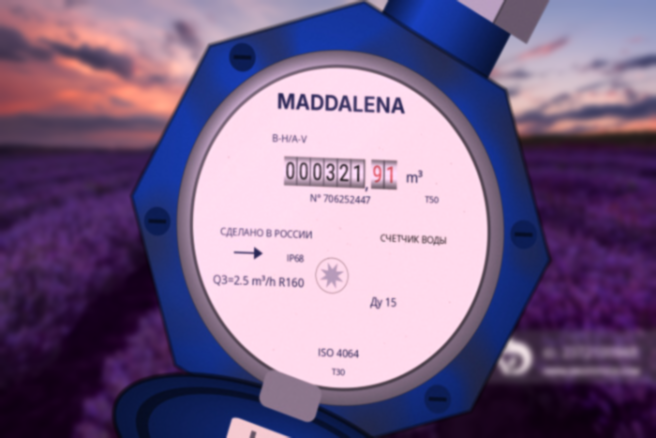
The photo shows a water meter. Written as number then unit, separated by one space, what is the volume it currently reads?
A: 321.91 m³
